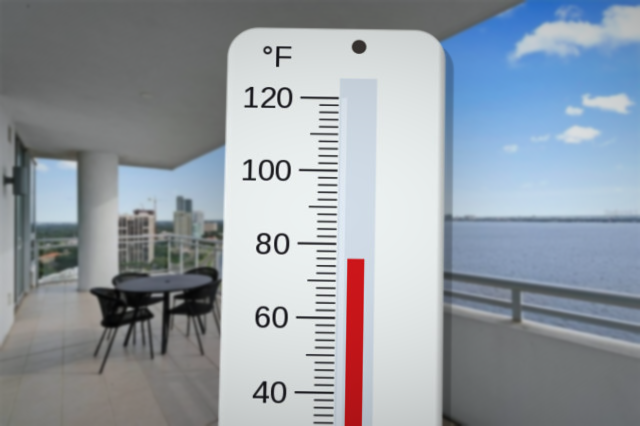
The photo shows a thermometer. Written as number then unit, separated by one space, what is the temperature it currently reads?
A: 76 °F
